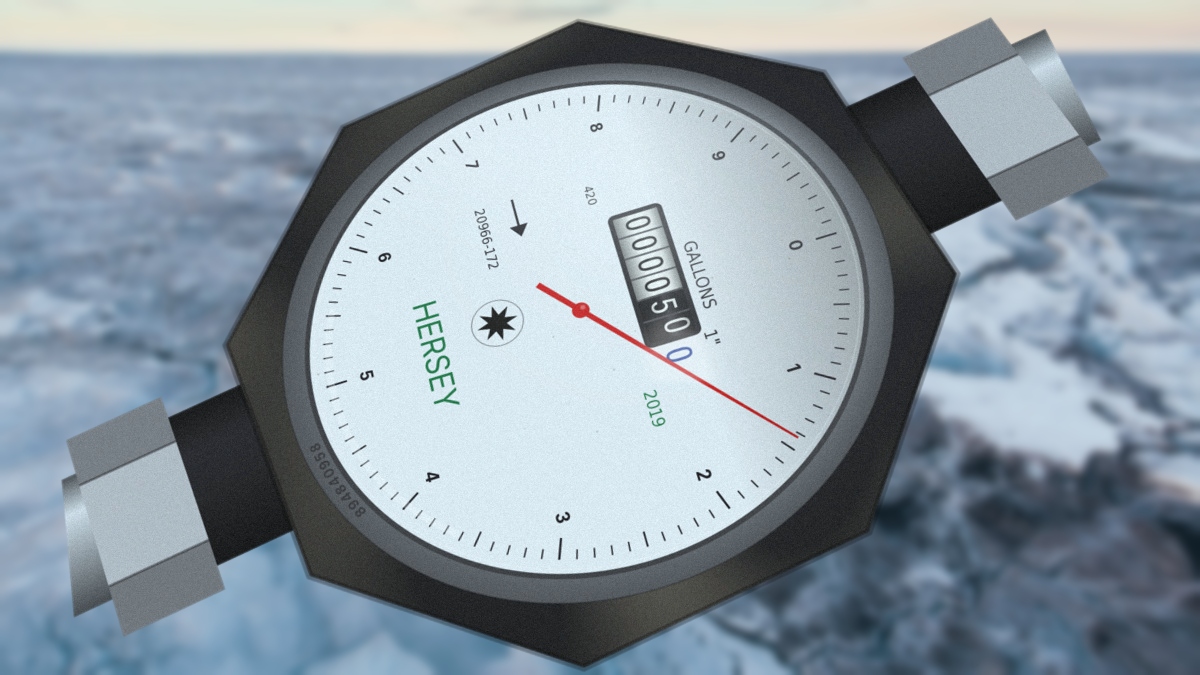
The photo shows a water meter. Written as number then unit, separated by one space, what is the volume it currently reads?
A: 501.4 gal
